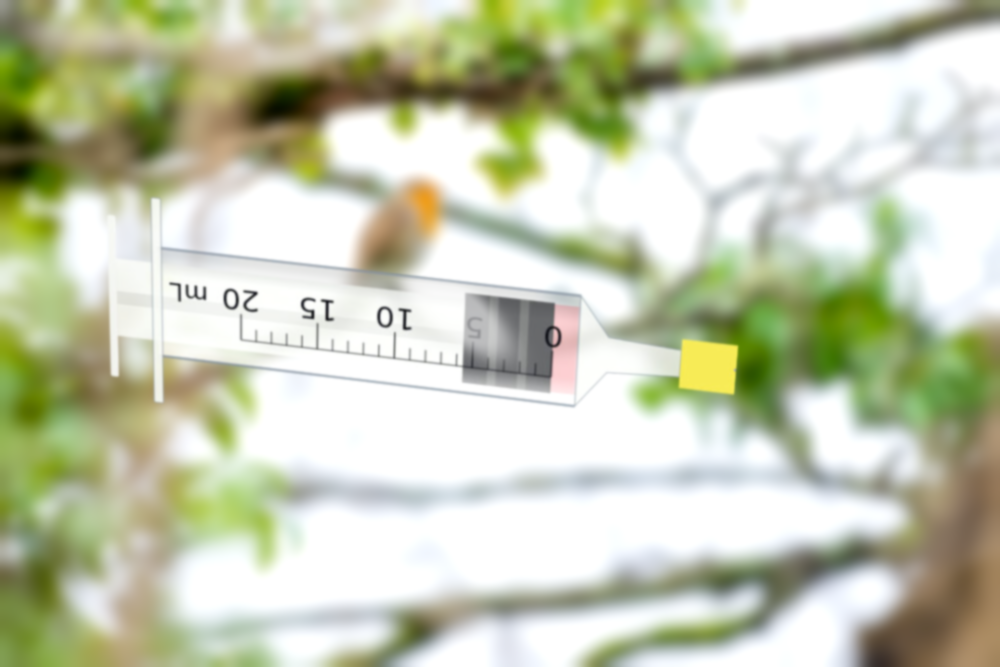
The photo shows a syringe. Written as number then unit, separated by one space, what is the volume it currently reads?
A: 0 mL
